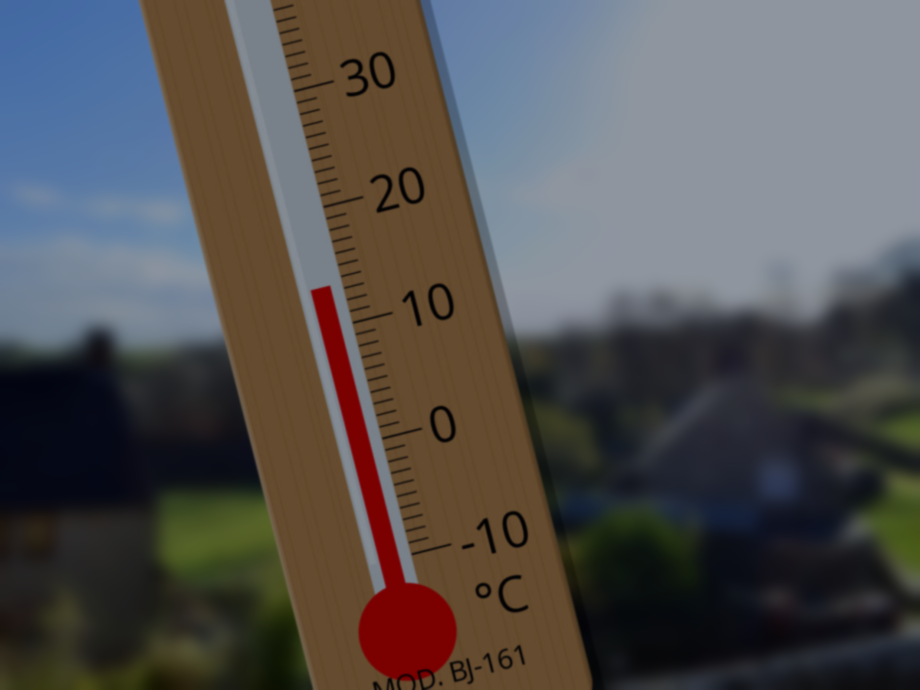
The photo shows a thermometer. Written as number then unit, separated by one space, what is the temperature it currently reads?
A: 13.5 °C
